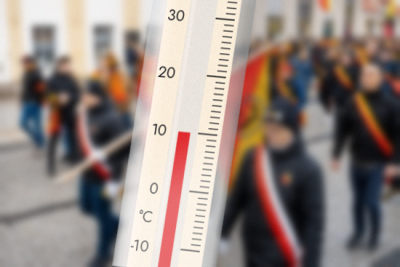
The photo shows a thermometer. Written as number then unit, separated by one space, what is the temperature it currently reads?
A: 10 °C
